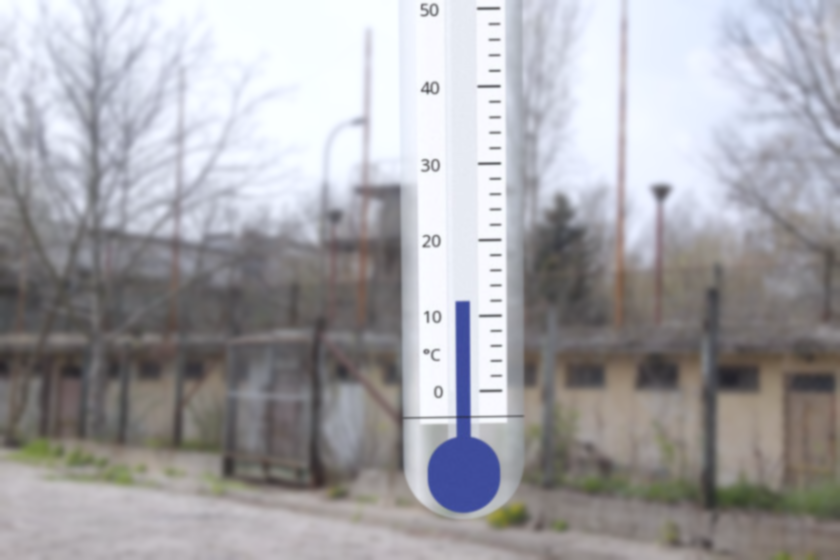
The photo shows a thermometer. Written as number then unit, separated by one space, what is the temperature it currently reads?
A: 12 °C
